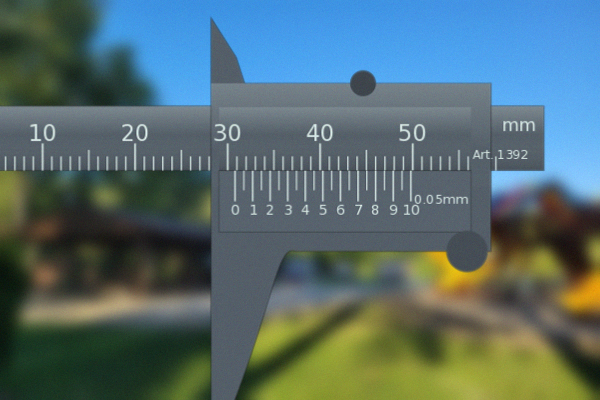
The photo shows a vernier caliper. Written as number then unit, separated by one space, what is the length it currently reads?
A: 30.8 mm
